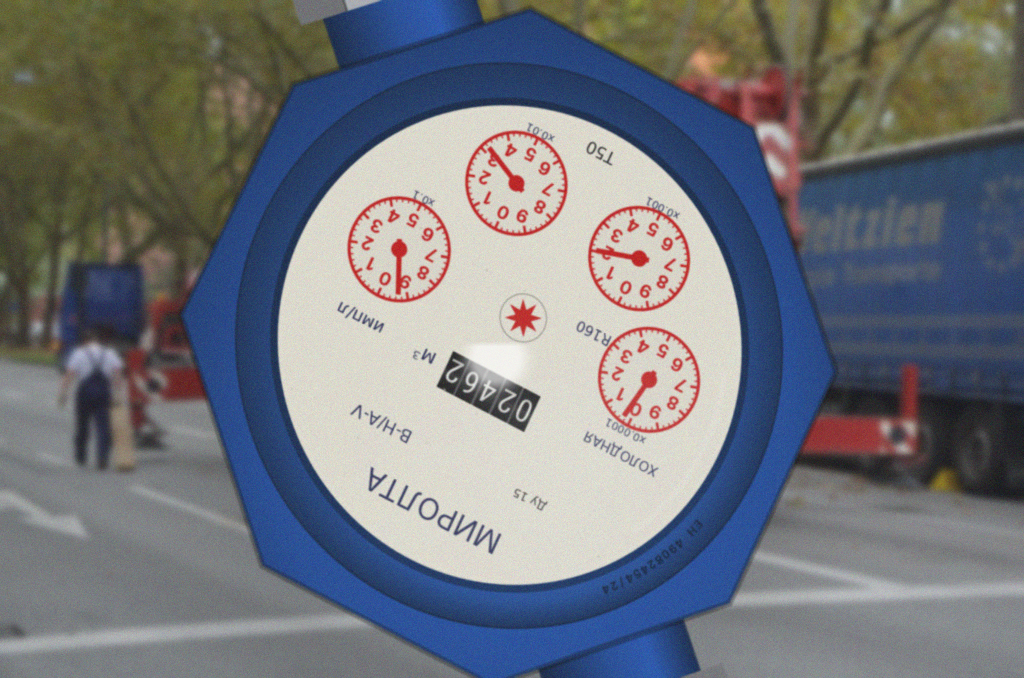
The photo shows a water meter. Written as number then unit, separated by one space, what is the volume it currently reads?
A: 2461.9320 m³
